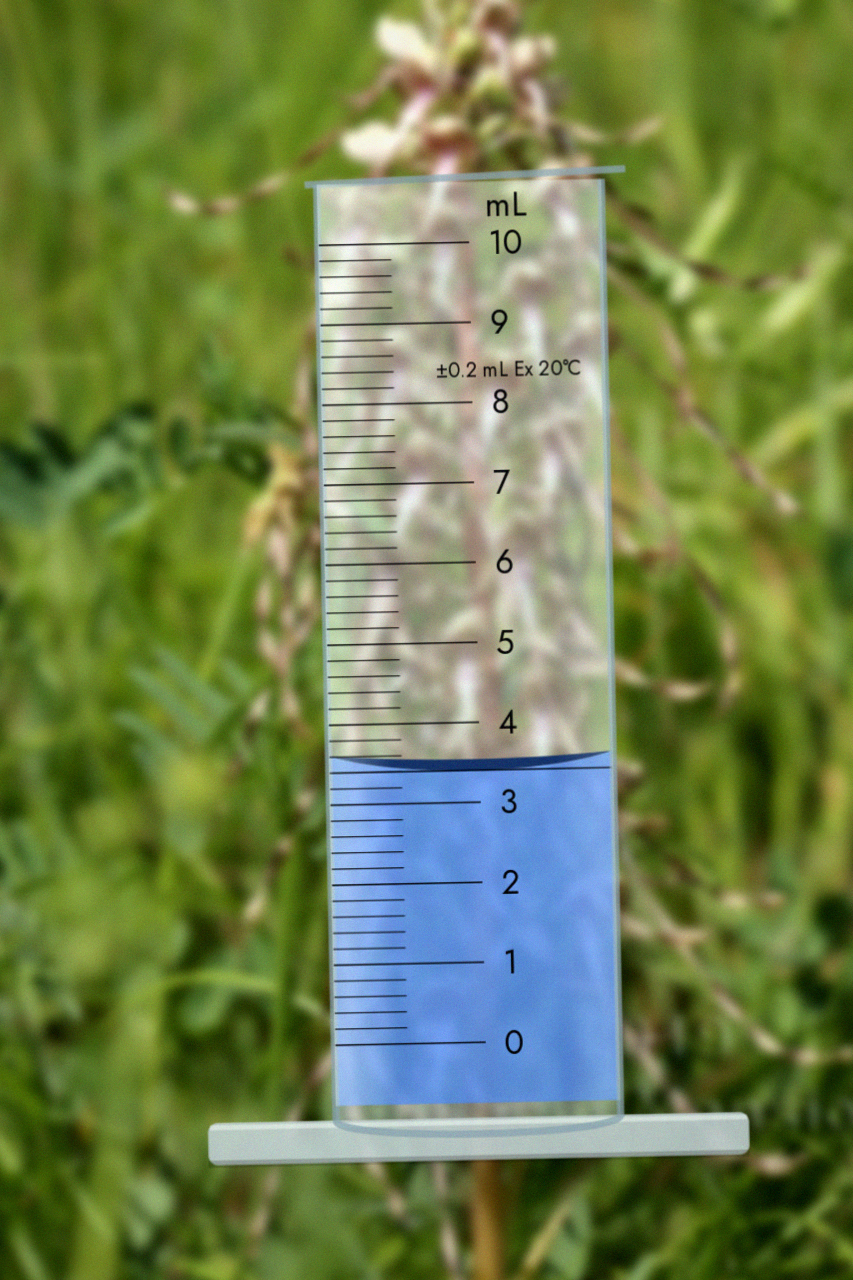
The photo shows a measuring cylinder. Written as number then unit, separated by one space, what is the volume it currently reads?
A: 3.4 mL
